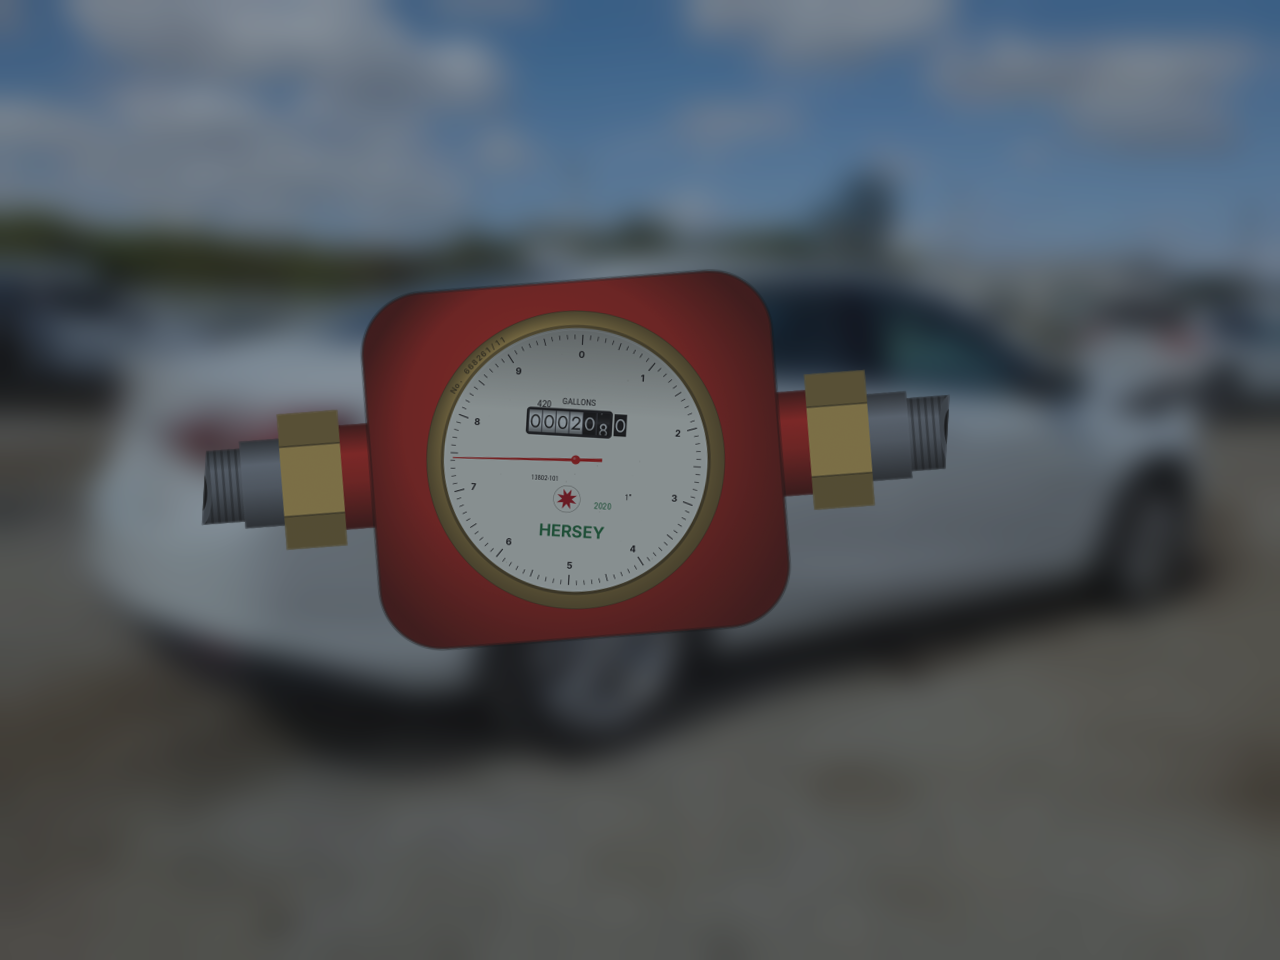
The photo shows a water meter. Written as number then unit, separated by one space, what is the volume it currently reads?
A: 2077.4 gal
